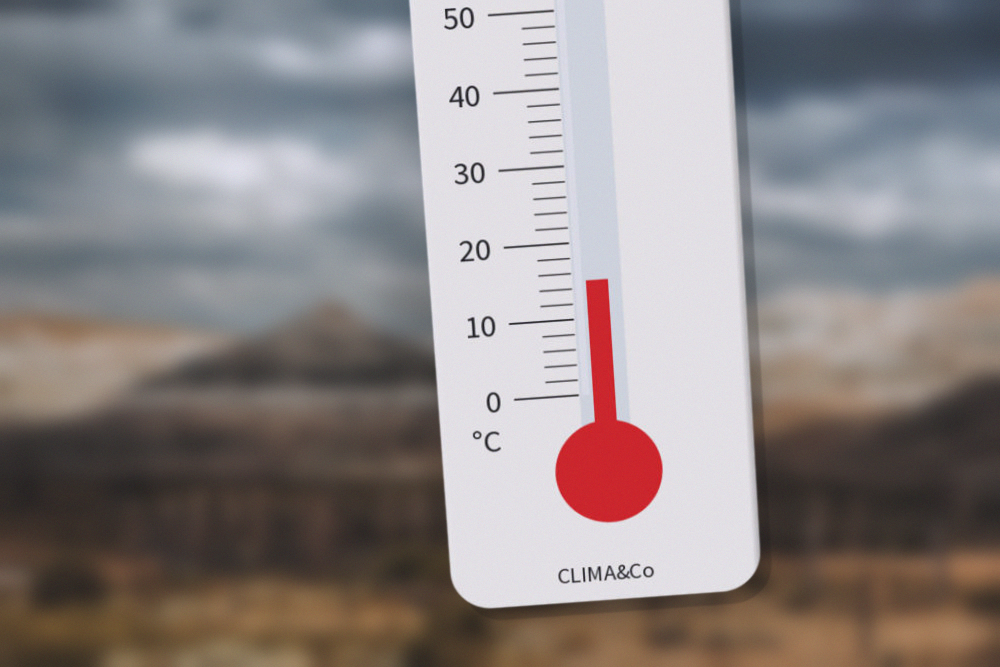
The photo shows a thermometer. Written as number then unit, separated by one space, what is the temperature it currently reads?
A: 15 °C
